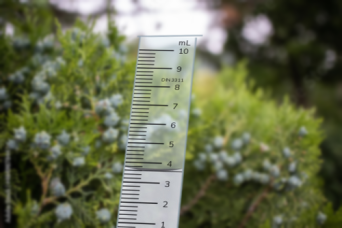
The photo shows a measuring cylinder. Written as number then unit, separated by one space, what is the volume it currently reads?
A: 3.6 mL
